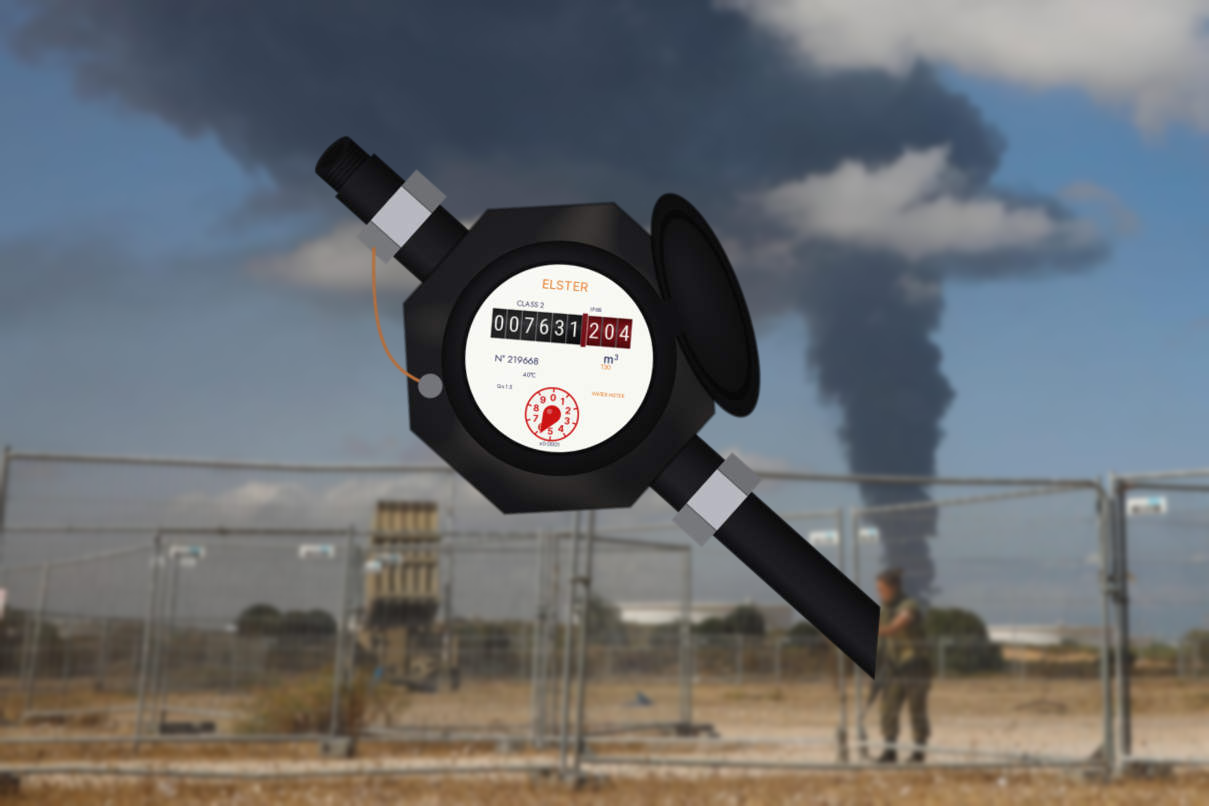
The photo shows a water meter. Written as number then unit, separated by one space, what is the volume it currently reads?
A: 7631.2045 m³
